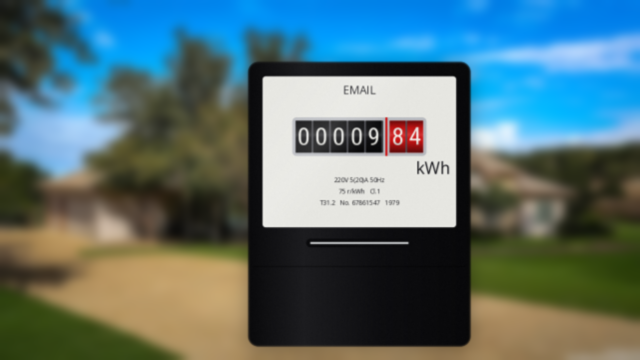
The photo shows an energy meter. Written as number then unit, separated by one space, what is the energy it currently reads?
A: 9.84 kWh
